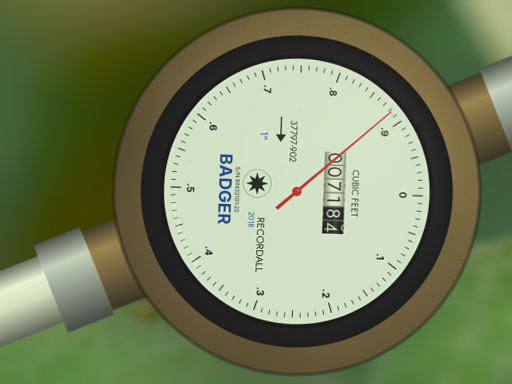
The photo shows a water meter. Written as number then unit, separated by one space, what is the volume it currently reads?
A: 7183.88 ft³
